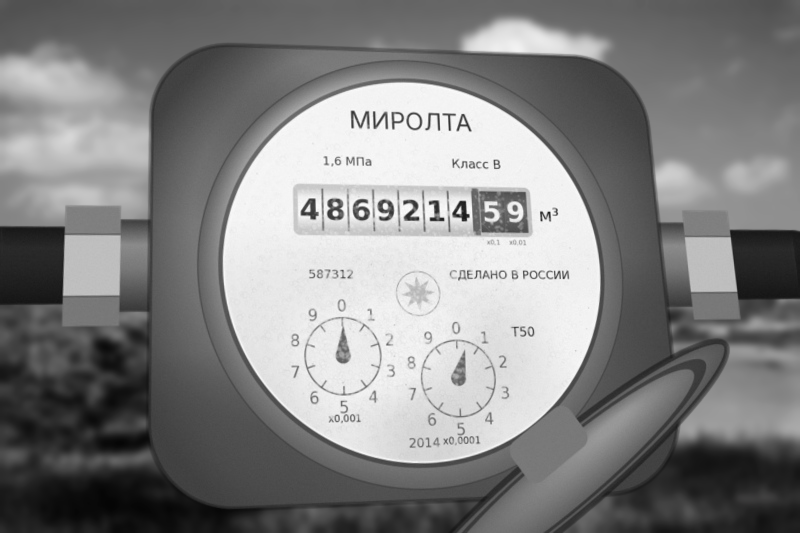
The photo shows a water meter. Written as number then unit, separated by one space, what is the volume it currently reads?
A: 4869214.5900 m³
